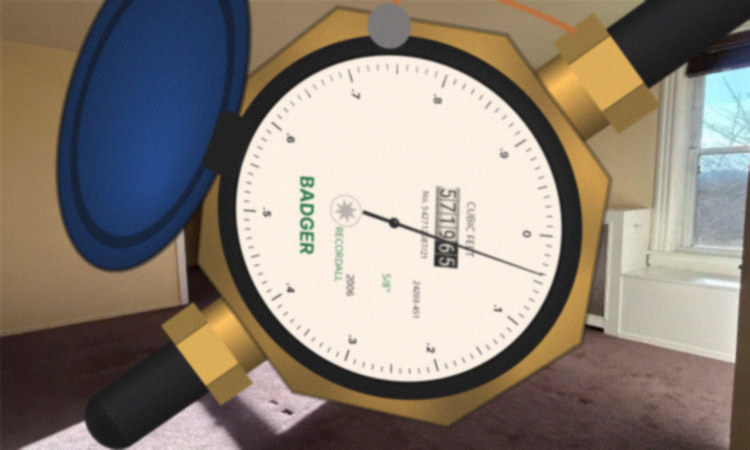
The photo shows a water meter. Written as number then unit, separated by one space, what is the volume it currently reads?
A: 571965.04 ft³
